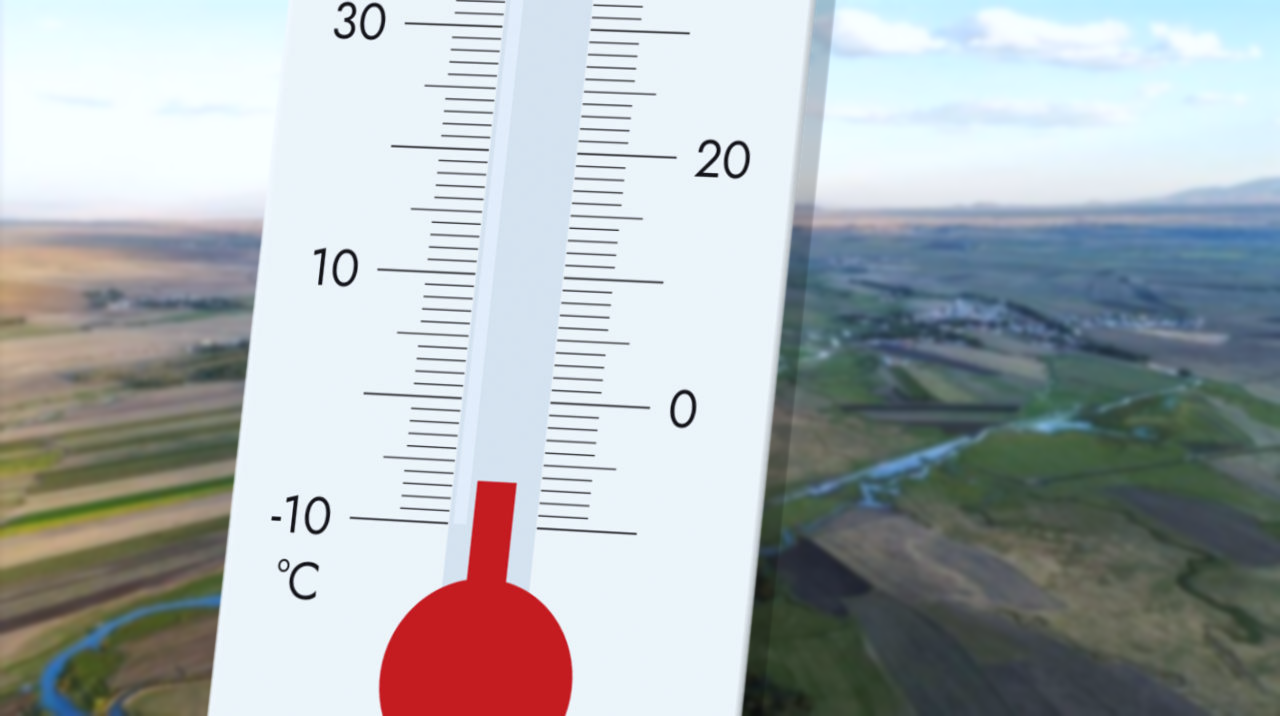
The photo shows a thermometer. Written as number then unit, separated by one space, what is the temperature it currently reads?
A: -6.5 °C
